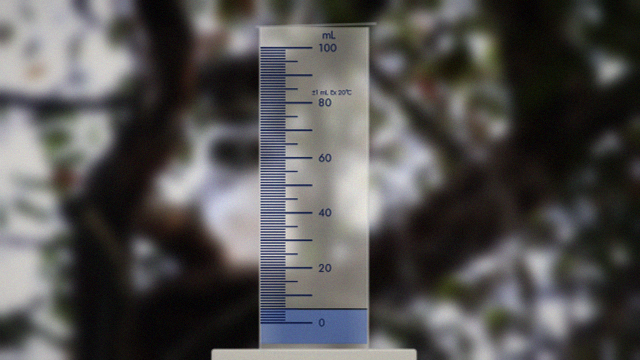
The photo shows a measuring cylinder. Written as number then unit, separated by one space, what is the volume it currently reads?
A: 5 mL
